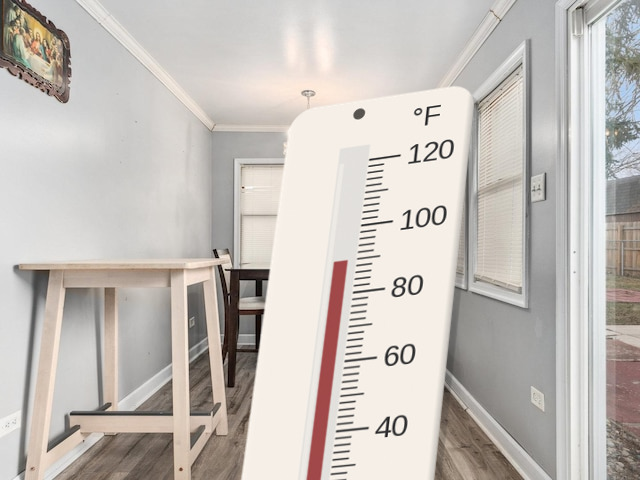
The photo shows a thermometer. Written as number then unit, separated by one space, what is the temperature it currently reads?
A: 90 °F
